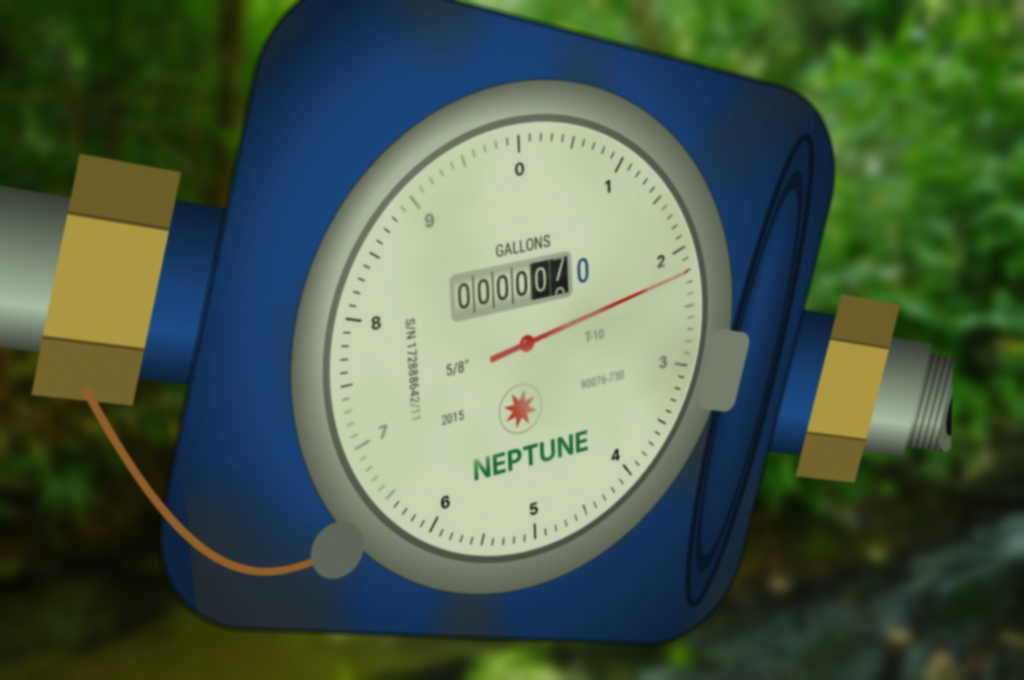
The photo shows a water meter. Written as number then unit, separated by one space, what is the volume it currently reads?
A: 72.2 gal
